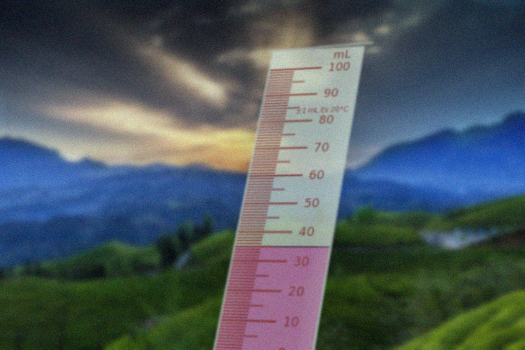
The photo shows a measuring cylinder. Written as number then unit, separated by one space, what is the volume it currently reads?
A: 35 mL
